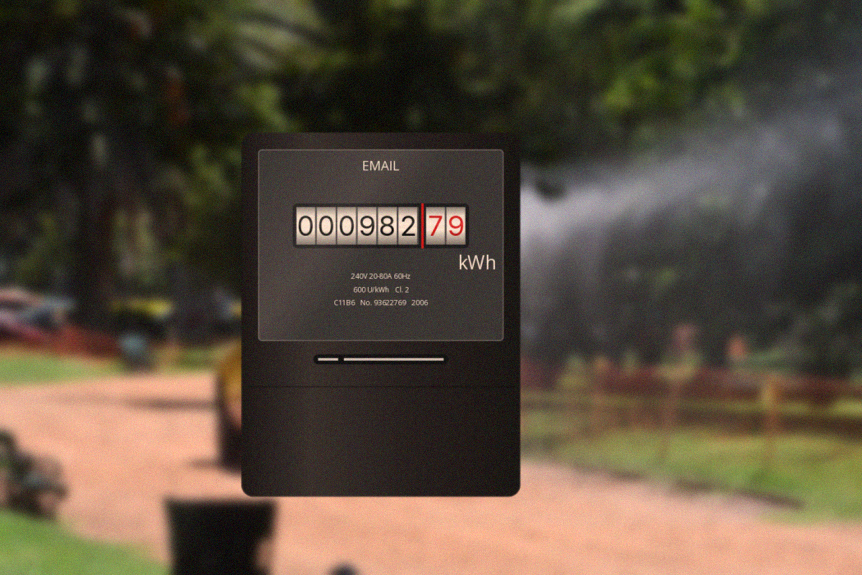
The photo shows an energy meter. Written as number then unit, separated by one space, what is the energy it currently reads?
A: 982.79 kWh
